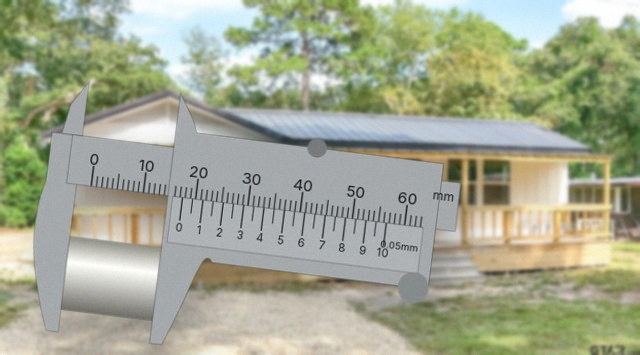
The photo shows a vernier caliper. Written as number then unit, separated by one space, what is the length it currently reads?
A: 17.5 mm
